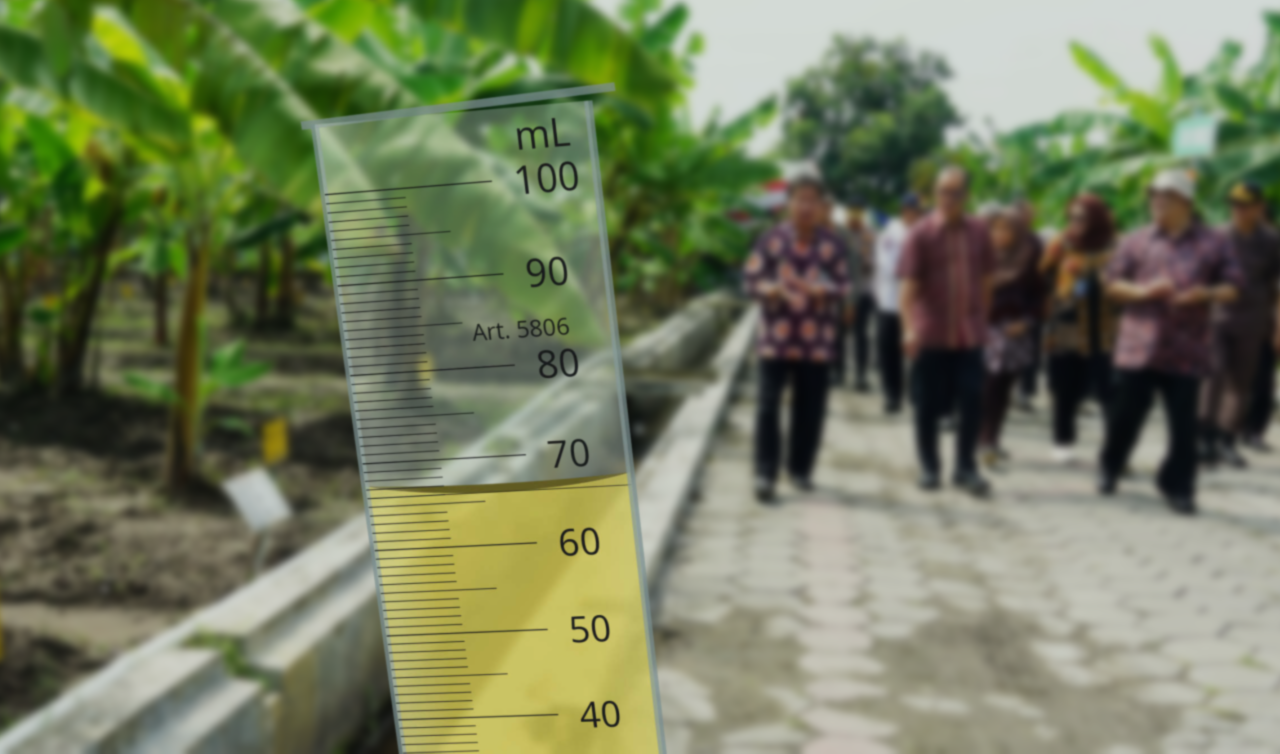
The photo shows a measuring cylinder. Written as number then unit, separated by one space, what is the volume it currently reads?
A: 66 mL
